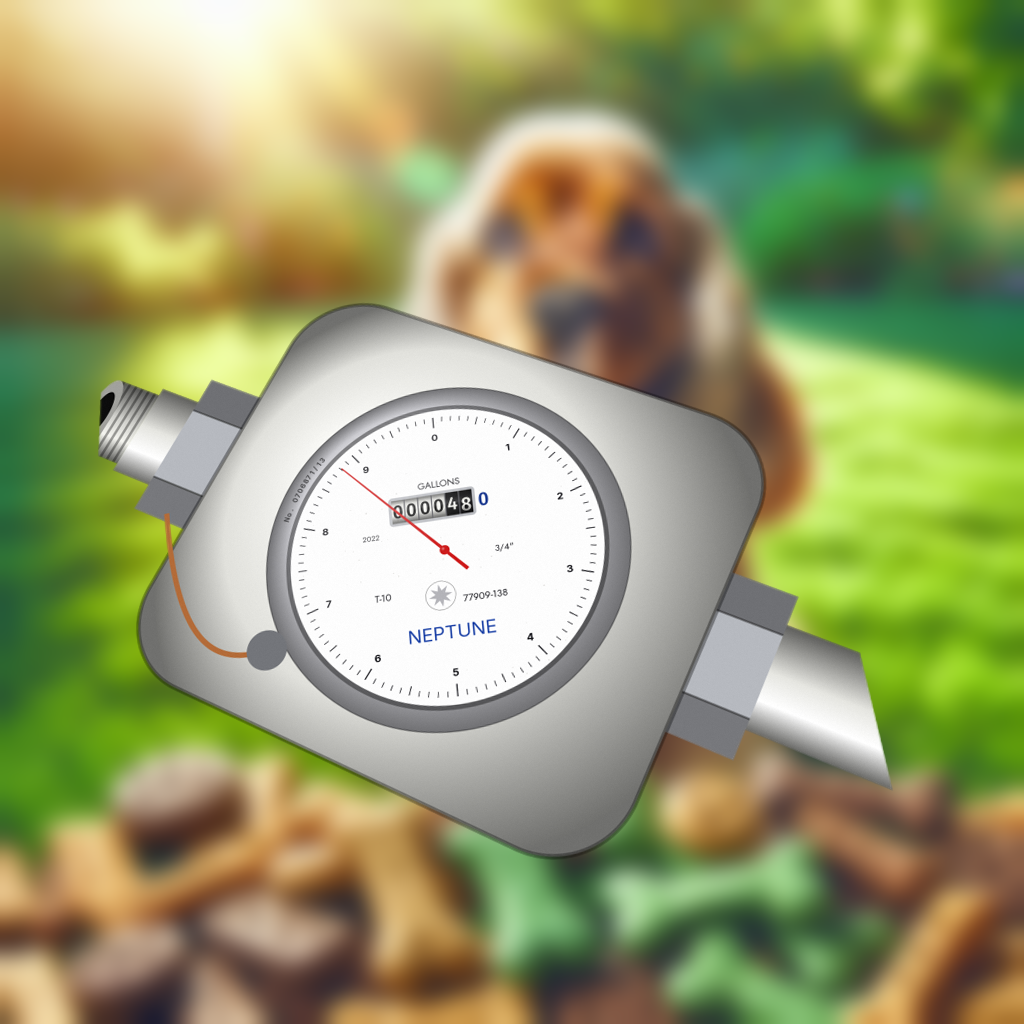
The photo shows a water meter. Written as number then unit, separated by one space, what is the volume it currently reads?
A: 478.8 gal
